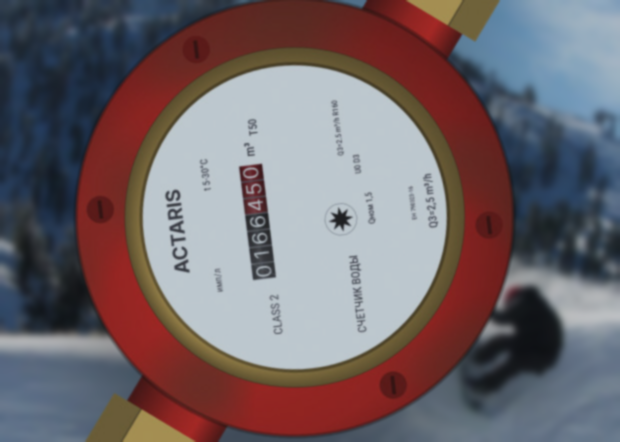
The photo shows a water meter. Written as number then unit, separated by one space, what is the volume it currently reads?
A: 166.450 m³
